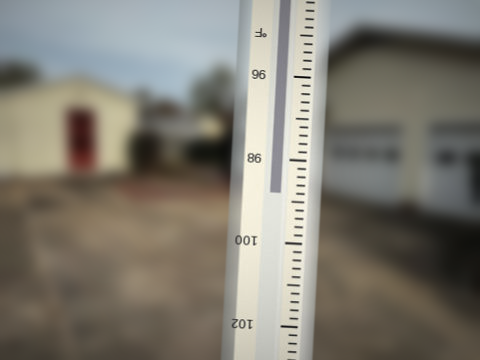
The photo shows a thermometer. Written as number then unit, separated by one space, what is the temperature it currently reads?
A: 98.8 °F
